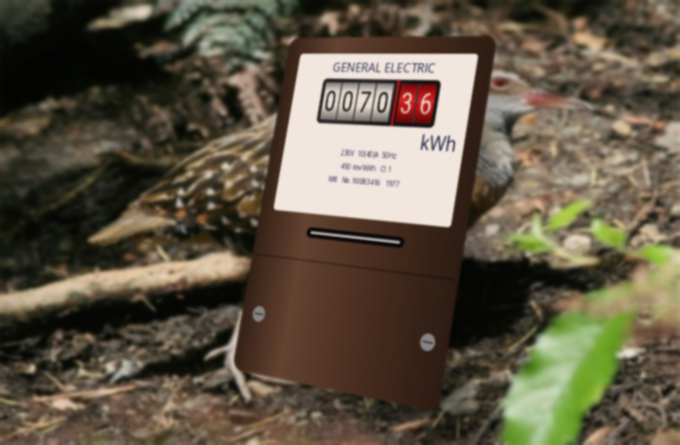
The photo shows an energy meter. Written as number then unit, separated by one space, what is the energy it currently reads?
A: 70.36 kWh
